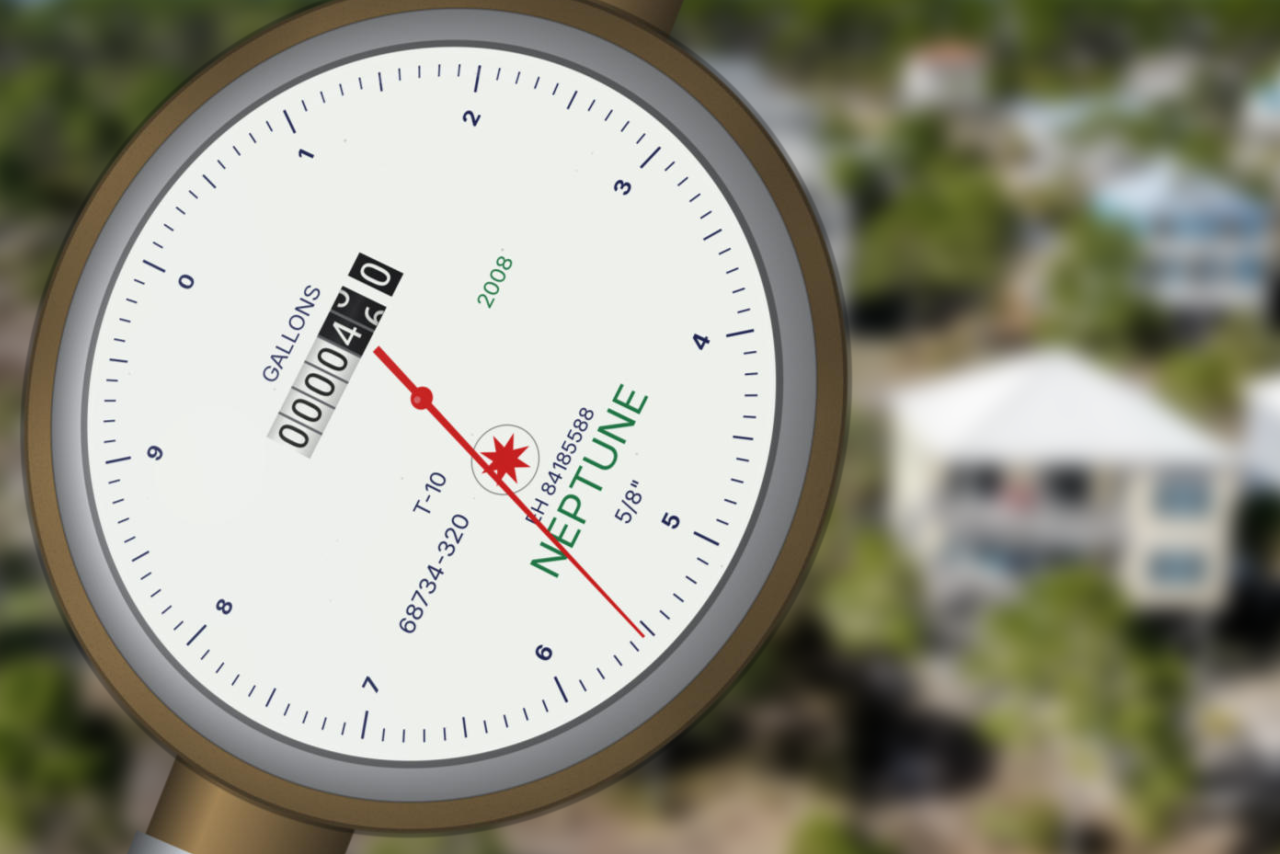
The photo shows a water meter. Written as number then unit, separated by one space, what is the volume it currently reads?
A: 455.5 gal
